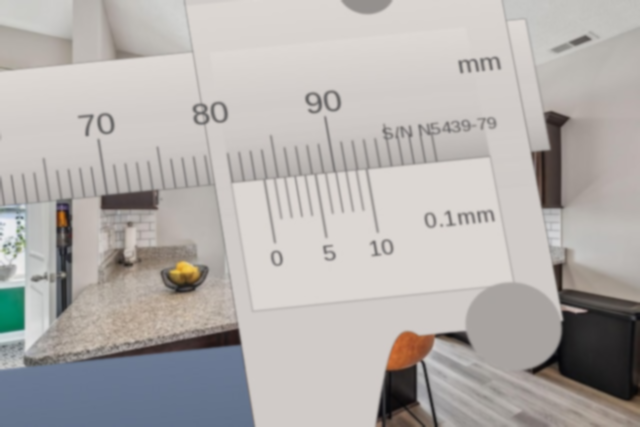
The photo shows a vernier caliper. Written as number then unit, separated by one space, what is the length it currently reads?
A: 83.8 mm
